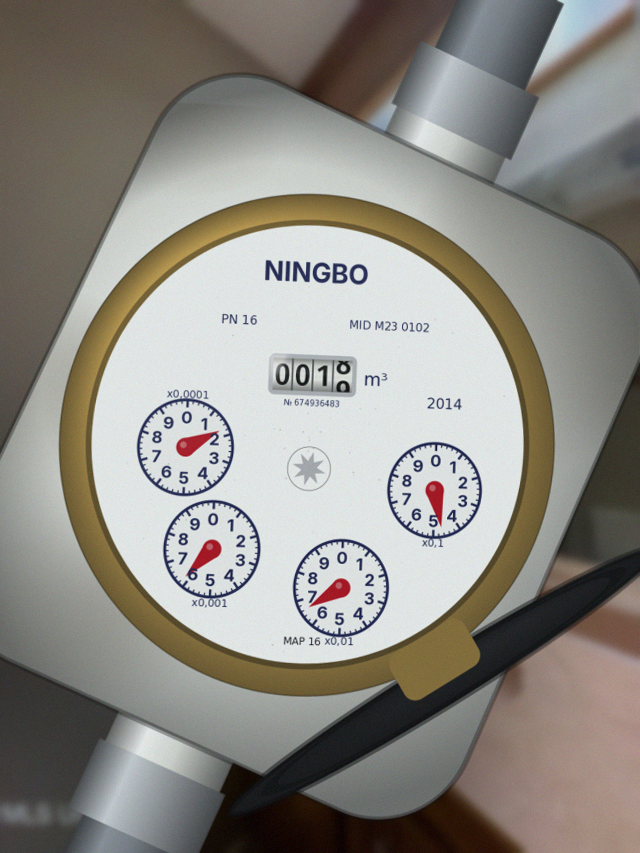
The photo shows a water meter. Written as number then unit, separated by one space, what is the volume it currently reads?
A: 18.4661 m³
